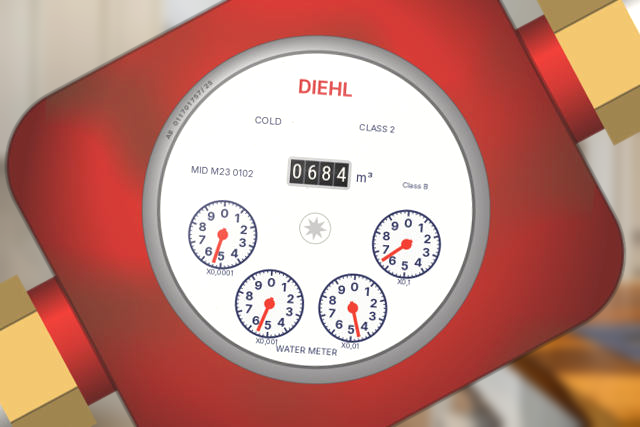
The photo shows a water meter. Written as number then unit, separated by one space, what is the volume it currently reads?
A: 684.6455 m³
